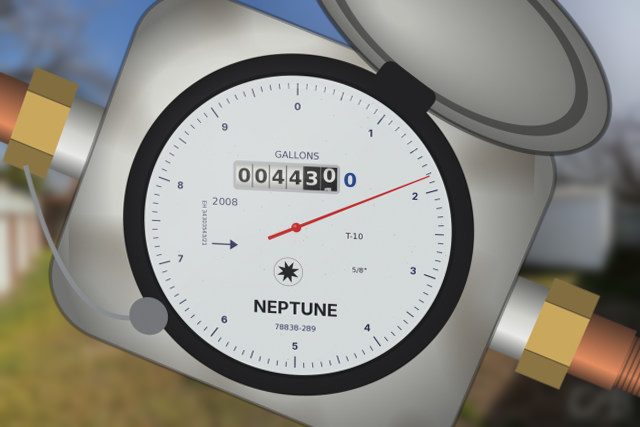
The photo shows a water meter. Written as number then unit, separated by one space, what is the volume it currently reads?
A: 44301.8 gal
